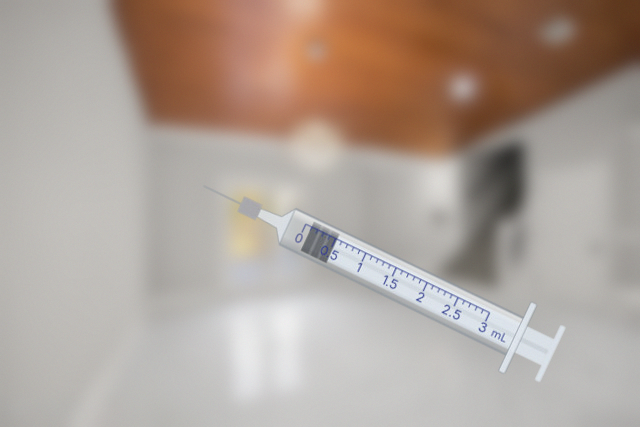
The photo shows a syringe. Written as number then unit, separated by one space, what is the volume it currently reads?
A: 0.1 mL
